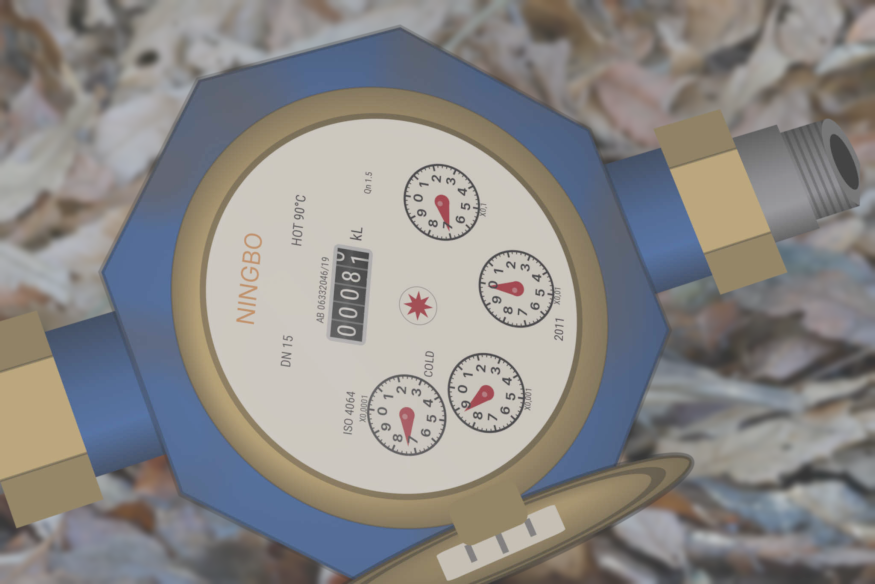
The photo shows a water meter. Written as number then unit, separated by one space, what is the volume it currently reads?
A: 80.6987 kL
